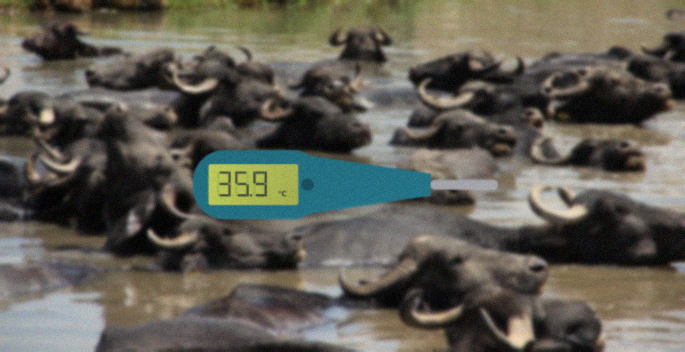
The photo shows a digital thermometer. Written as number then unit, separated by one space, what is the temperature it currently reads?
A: 35.9 °C
